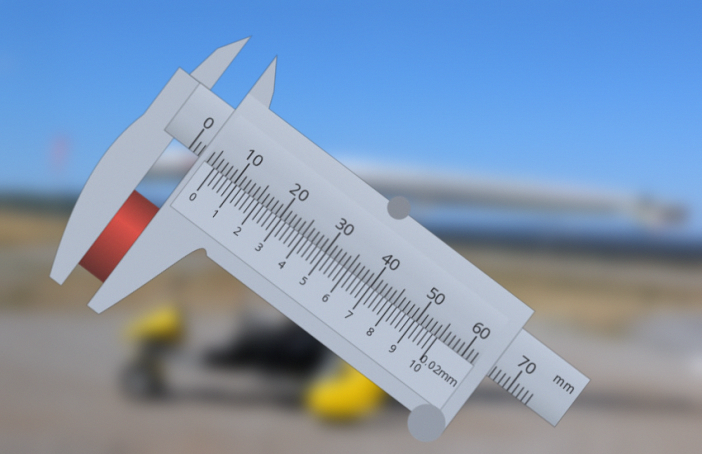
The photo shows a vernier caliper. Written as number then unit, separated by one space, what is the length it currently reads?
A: 5.6 mm
